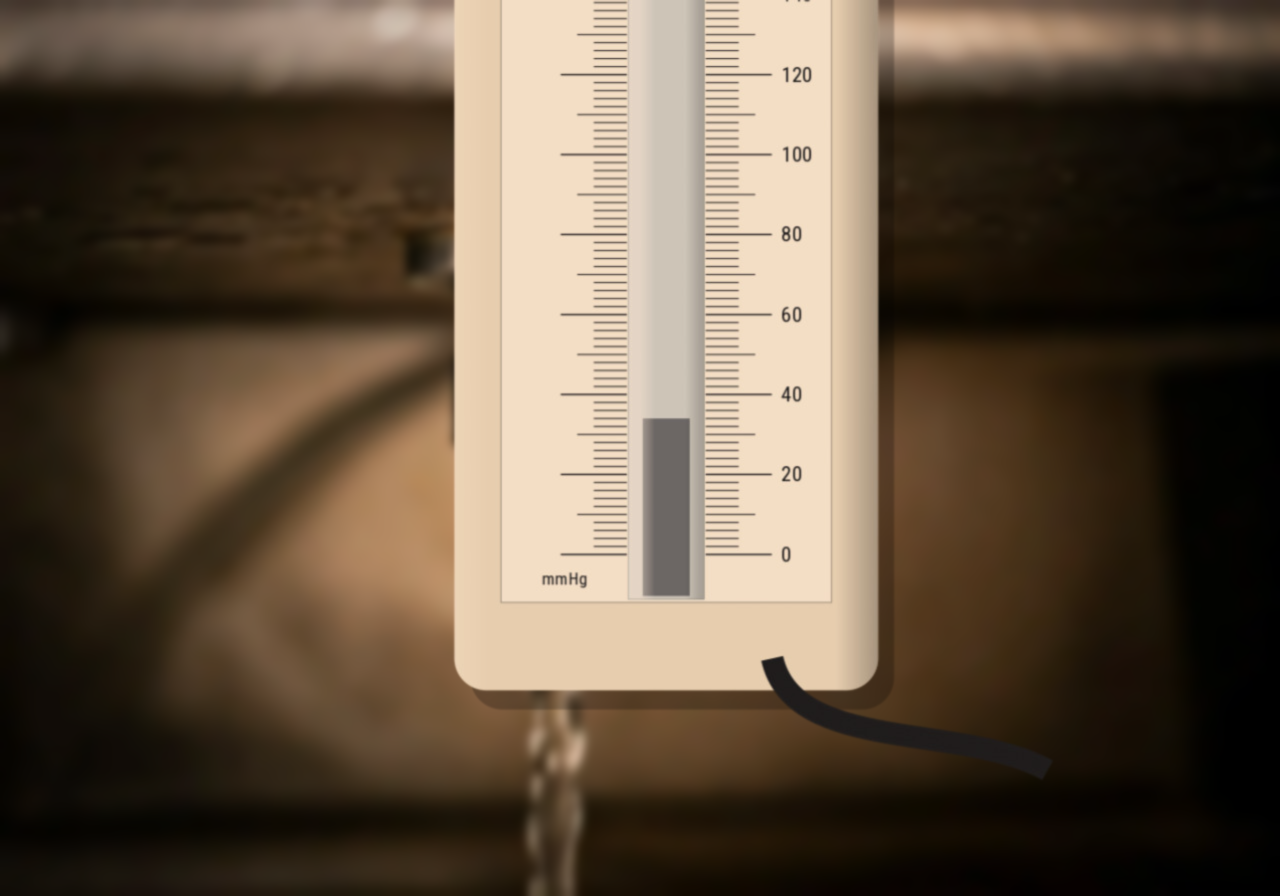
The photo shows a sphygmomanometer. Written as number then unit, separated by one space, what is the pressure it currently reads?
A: 34 mmHg
